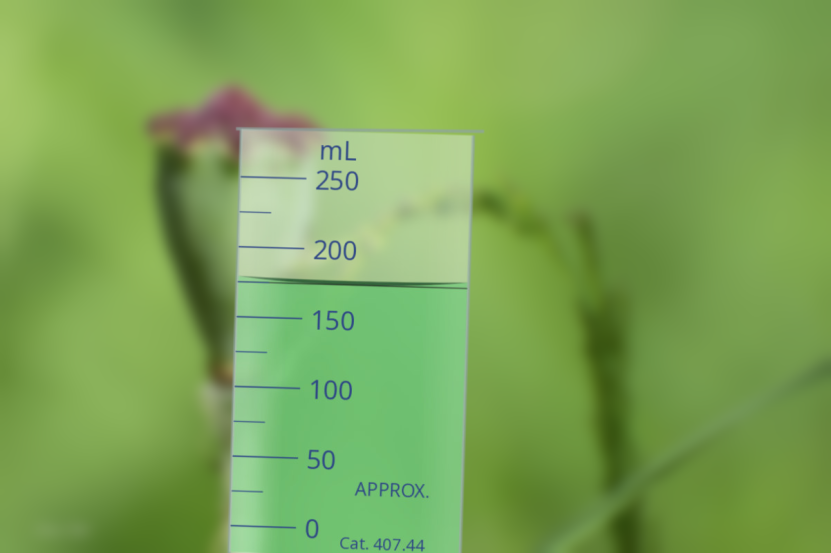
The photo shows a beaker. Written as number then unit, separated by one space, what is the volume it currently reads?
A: 175 mL
